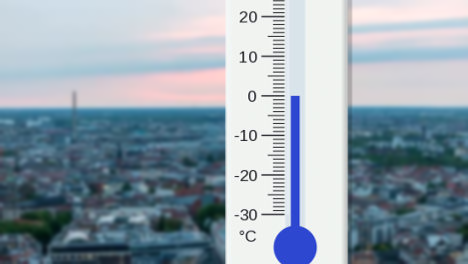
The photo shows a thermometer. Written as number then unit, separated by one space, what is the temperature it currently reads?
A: 0 °C
